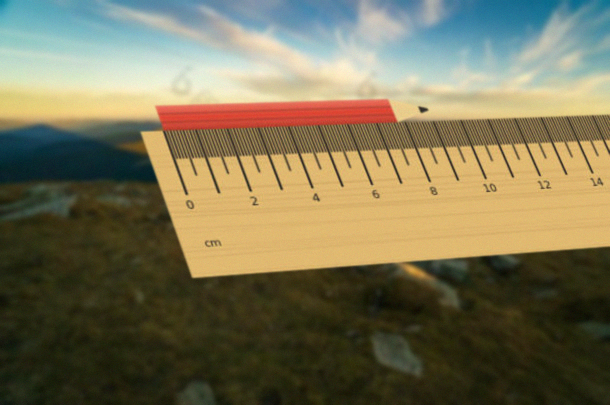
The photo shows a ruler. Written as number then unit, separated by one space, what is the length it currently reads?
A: 9 cm
